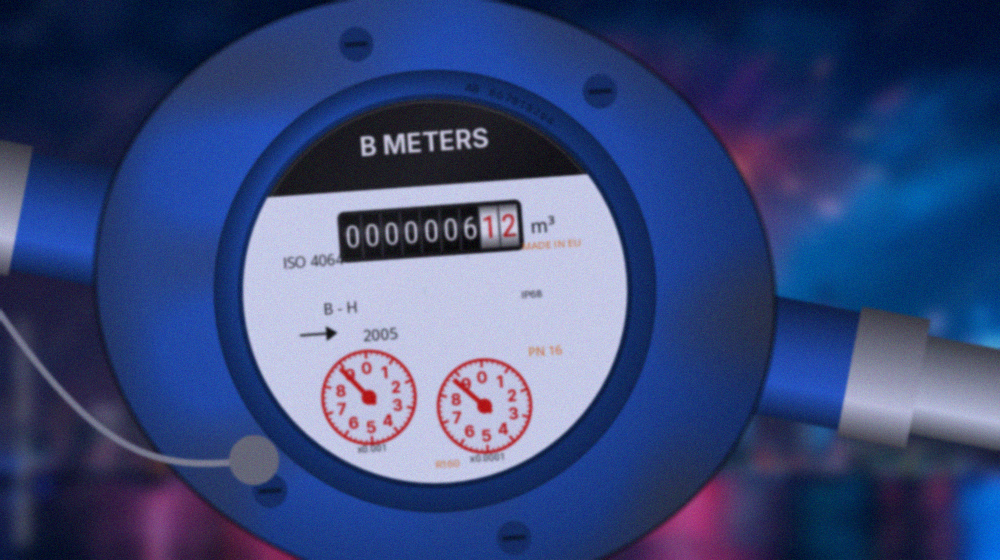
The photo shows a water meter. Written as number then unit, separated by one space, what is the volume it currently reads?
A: 6.1288 m³
